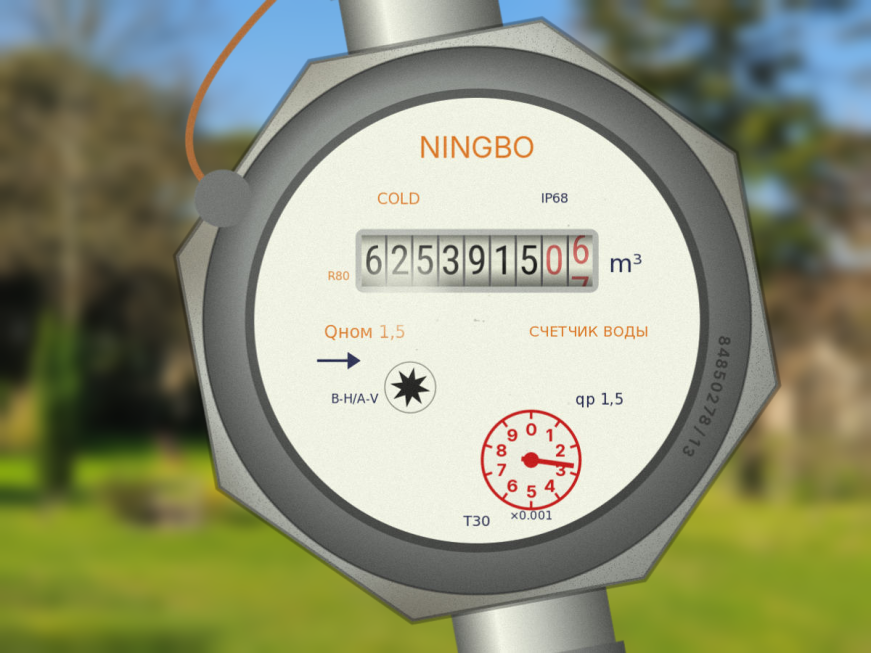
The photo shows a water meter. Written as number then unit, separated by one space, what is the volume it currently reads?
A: 6253915.062 m³
